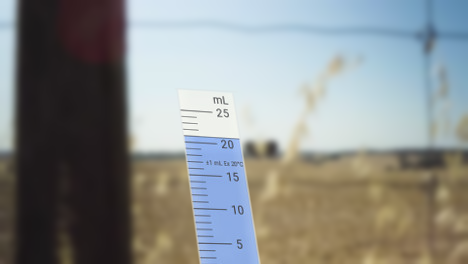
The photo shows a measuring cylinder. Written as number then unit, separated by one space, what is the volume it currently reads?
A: 21 mL
